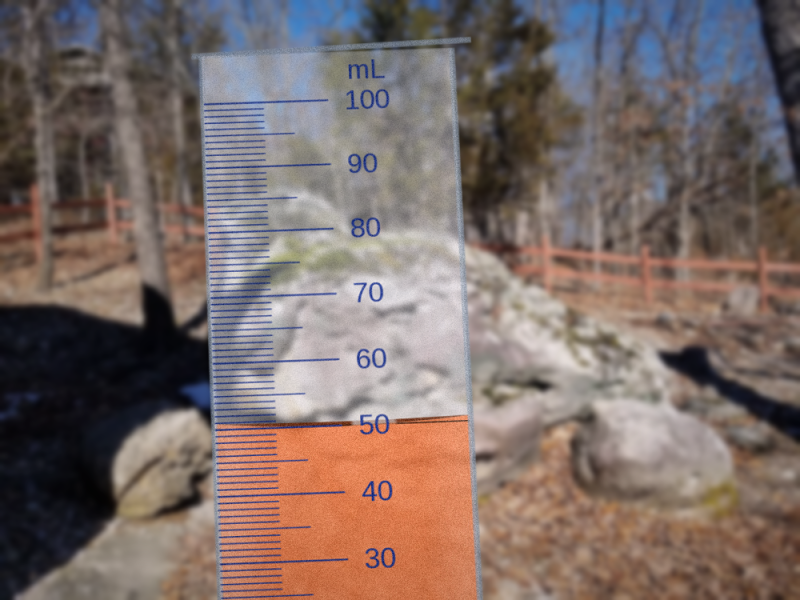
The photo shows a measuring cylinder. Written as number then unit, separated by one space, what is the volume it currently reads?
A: 50 mL
